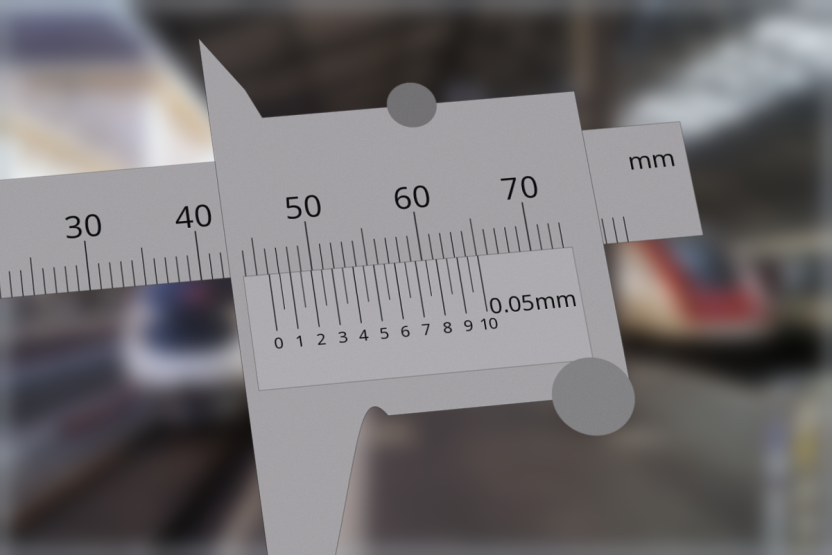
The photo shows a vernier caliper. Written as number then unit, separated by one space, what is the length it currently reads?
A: 46.1 mm
